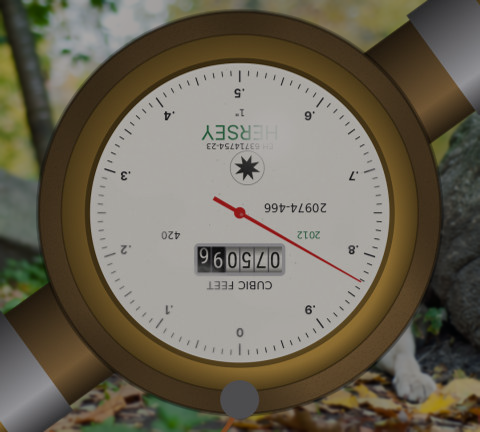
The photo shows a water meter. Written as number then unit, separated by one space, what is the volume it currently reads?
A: 75095.83 ft³
